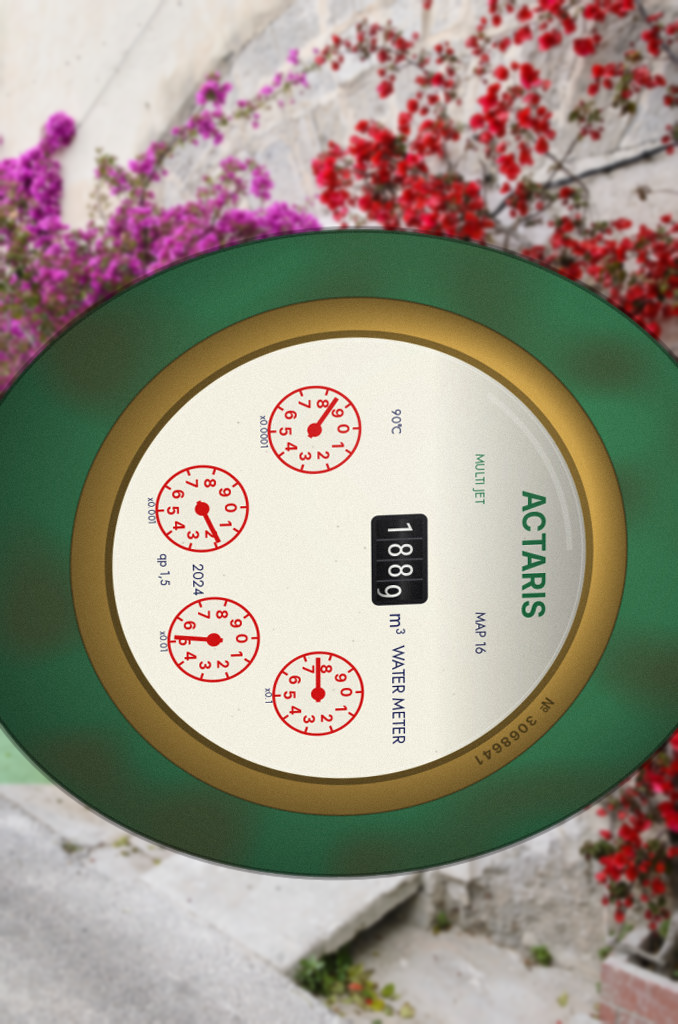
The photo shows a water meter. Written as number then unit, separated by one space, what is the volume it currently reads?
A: 1888.7518 m³
